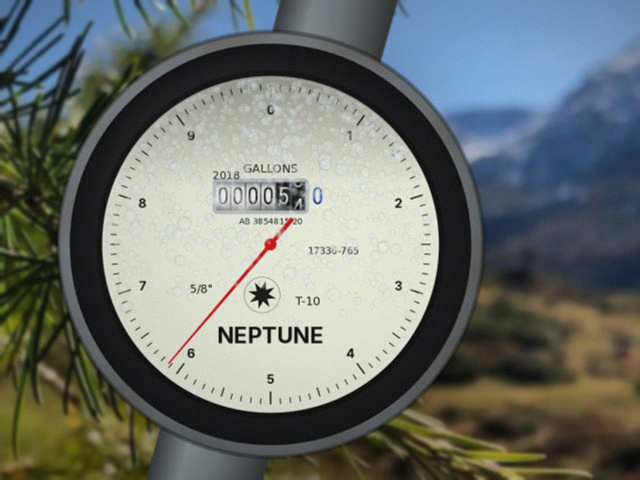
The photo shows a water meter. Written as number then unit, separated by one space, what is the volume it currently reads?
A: 536.1 gal
